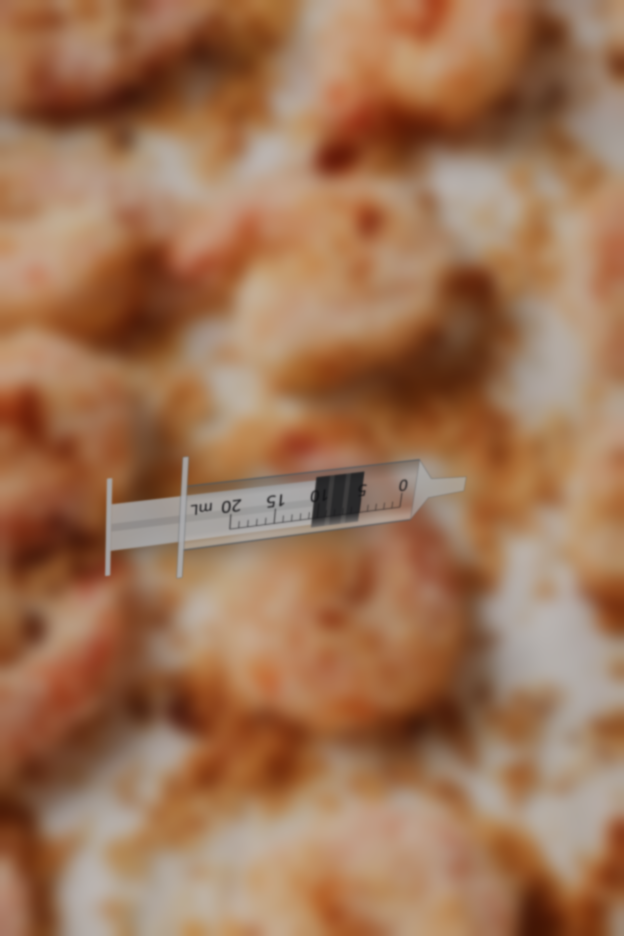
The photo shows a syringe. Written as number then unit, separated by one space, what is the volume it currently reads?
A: 5 mL
